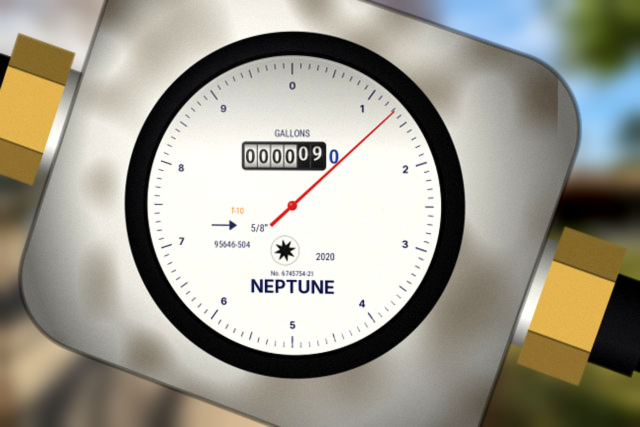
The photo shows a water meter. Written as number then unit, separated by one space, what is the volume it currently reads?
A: 91.3 gal
